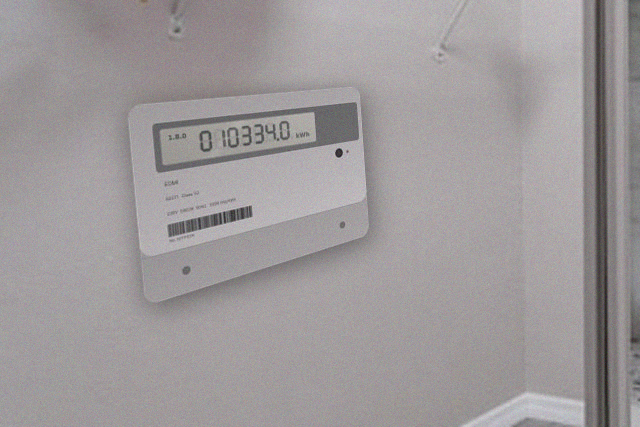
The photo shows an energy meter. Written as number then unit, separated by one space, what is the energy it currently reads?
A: 10334.0 kWh
